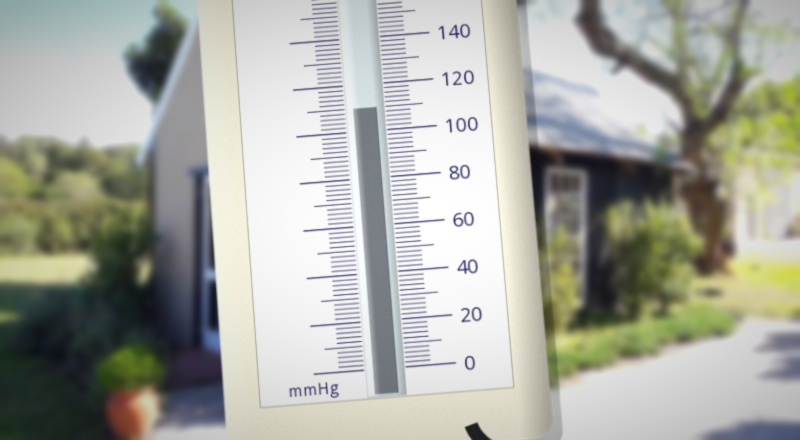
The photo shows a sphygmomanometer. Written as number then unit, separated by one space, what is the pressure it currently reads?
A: 110 mmHg
